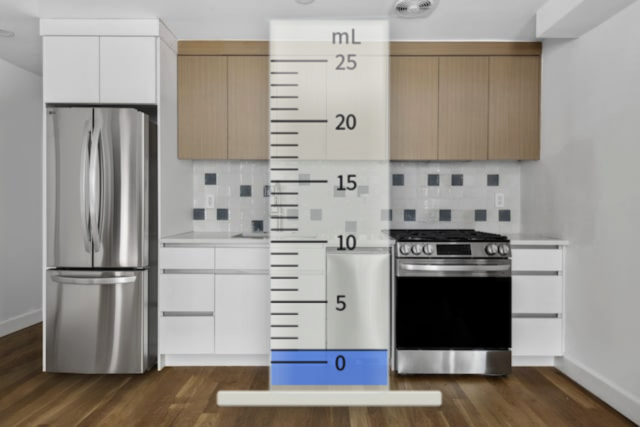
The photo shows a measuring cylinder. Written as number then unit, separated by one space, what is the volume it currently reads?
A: 1 mL
